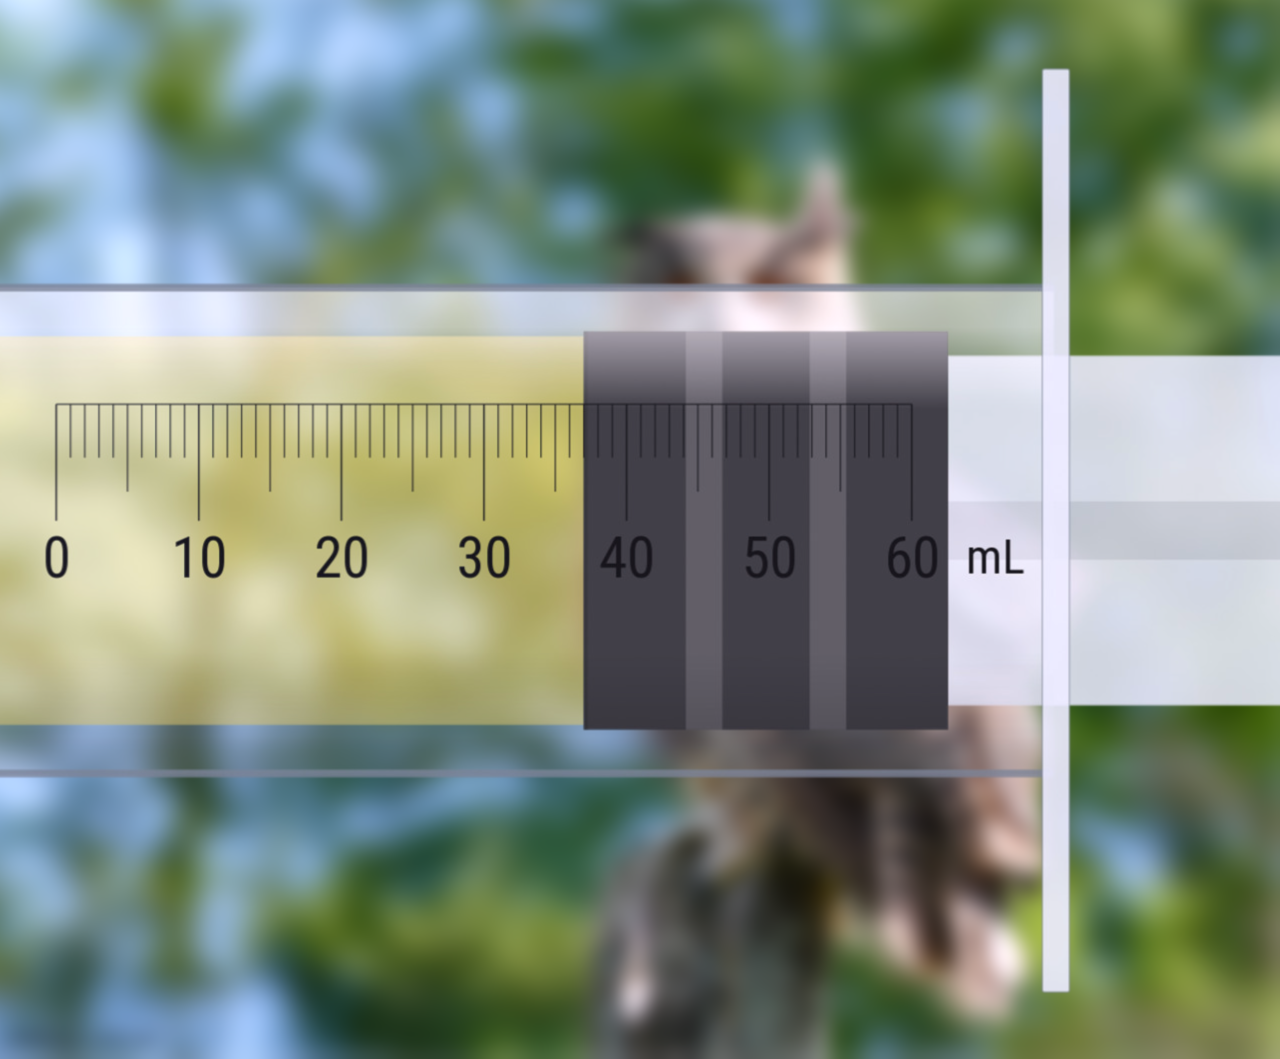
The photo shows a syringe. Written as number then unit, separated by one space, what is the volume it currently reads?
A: 37 mL
